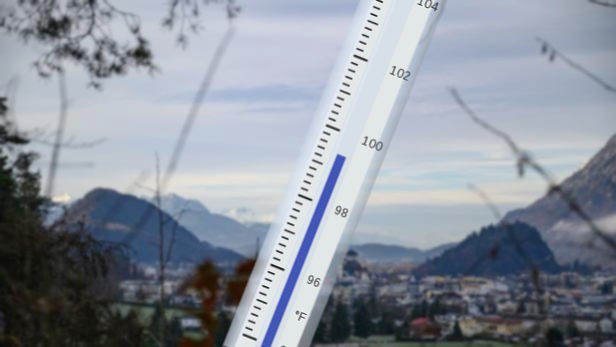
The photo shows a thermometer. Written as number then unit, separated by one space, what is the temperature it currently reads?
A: 99.4 °F
